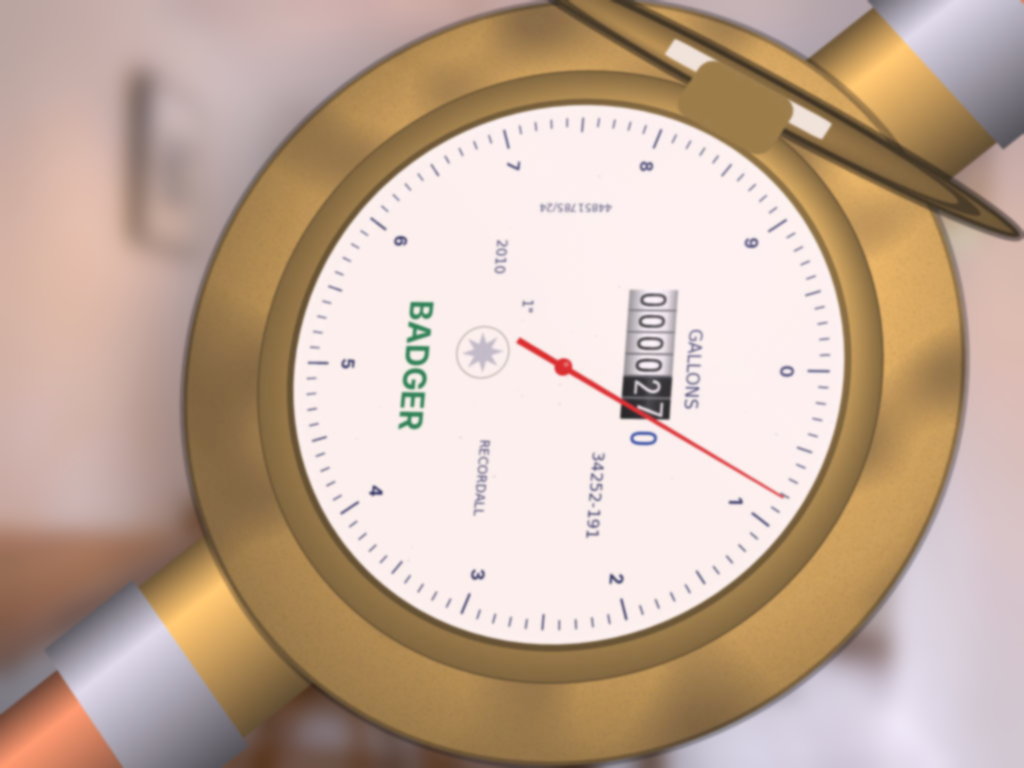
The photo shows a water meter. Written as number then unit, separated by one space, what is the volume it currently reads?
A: 270.8 gal
